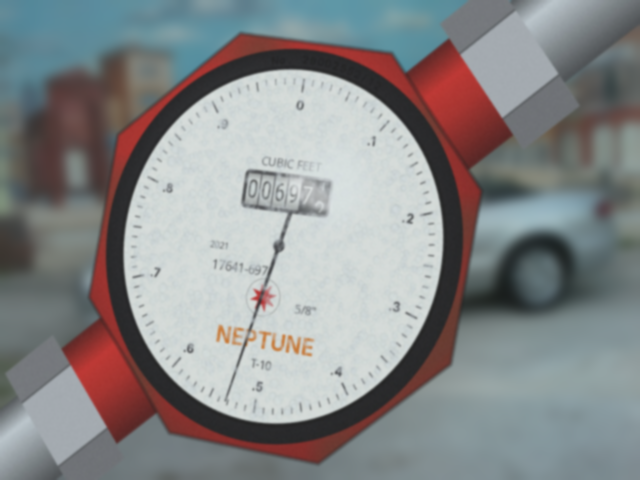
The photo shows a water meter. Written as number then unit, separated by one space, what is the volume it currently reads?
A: 6971.53 ft³
